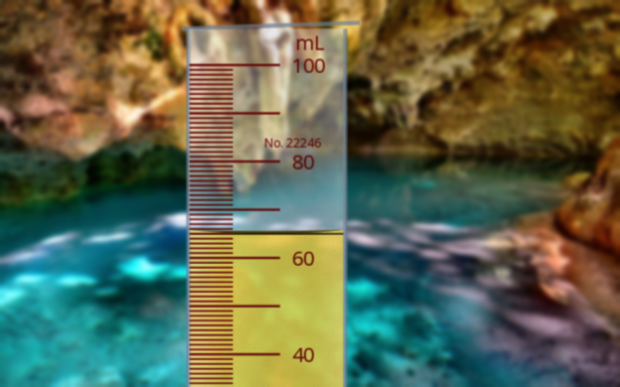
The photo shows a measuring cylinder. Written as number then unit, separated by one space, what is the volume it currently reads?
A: 65 mL
